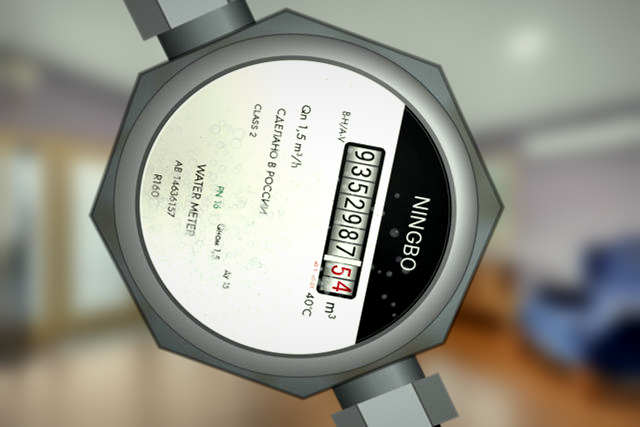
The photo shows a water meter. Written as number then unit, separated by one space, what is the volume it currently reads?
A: 9352987.54 m³
